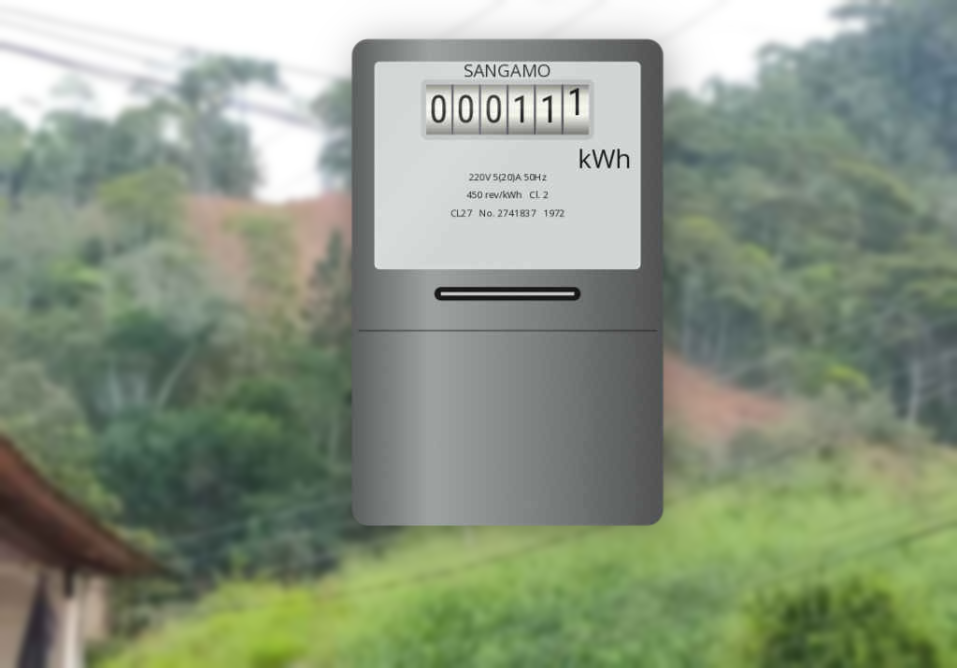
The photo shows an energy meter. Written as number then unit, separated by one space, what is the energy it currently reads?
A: 111 kWh
